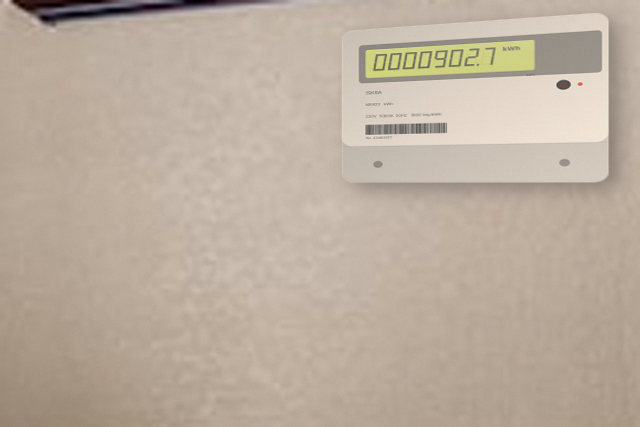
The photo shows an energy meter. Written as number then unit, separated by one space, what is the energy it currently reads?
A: 902.7 kWh
